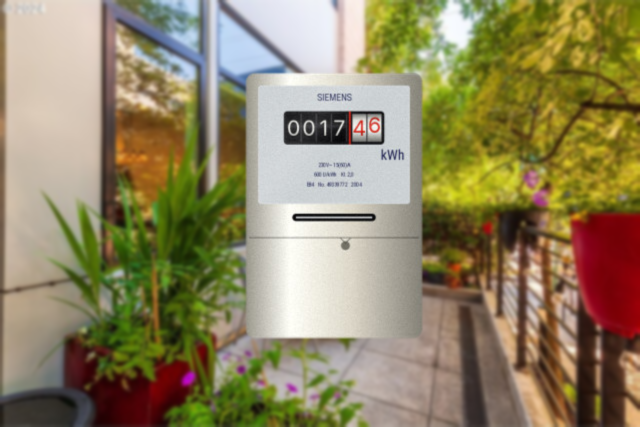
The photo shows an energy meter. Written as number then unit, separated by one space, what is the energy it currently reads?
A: 17.46 kWh
